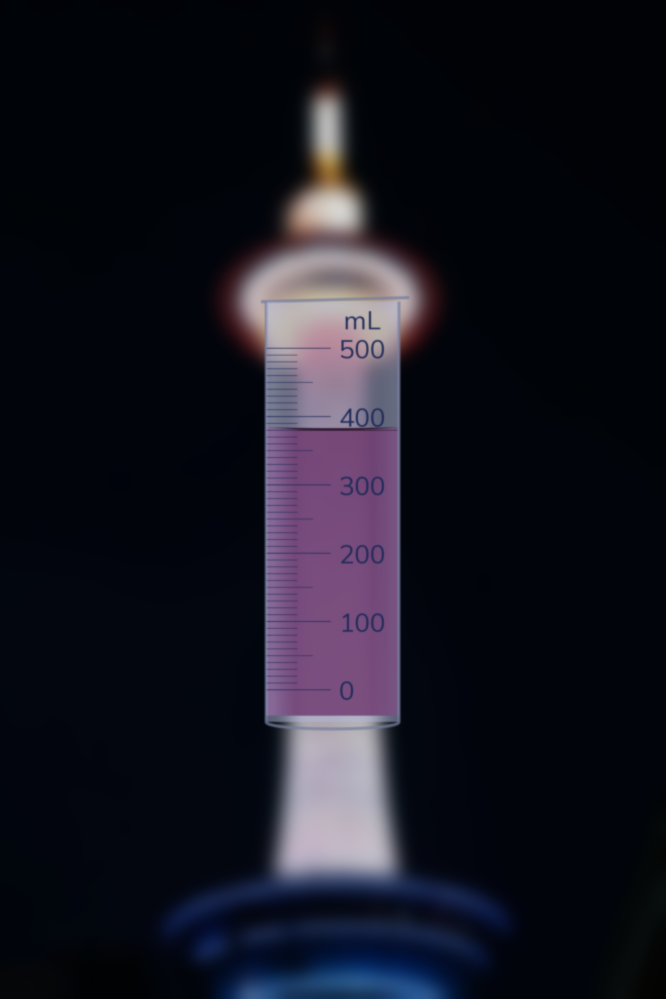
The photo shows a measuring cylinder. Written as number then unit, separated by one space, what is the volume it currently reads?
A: 380 mL
